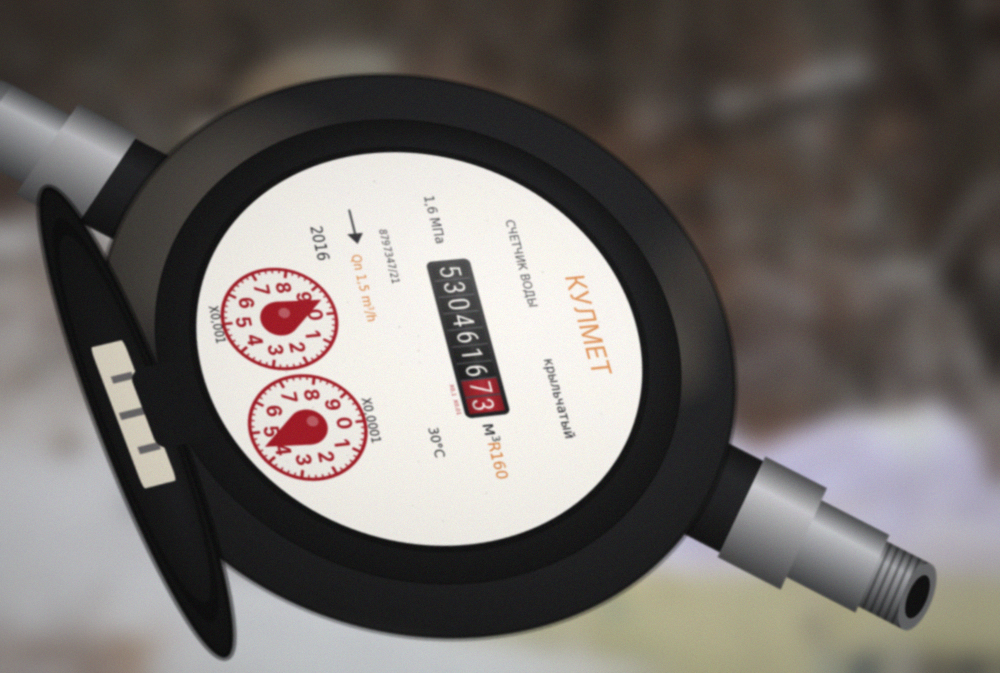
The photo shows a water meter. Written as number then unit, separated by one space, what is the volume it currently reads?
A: 5304616.7294 m³
